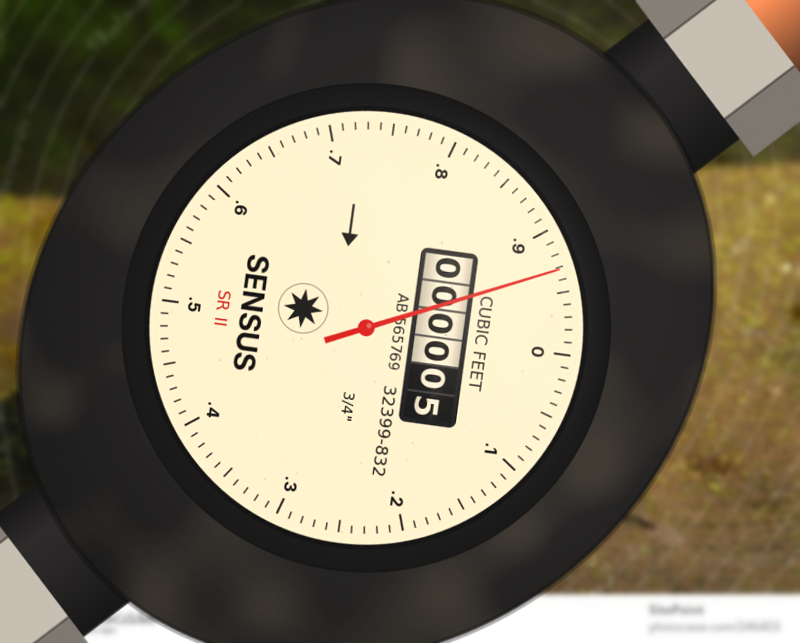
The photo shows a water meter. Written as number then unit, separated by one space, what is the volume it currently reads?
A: 4.93 ft³
